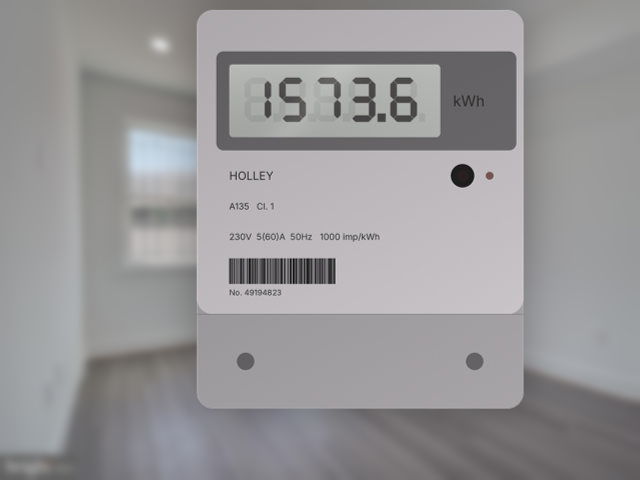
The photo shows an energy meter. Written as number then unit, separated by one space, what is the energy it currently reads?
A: 1573.6 kWh
